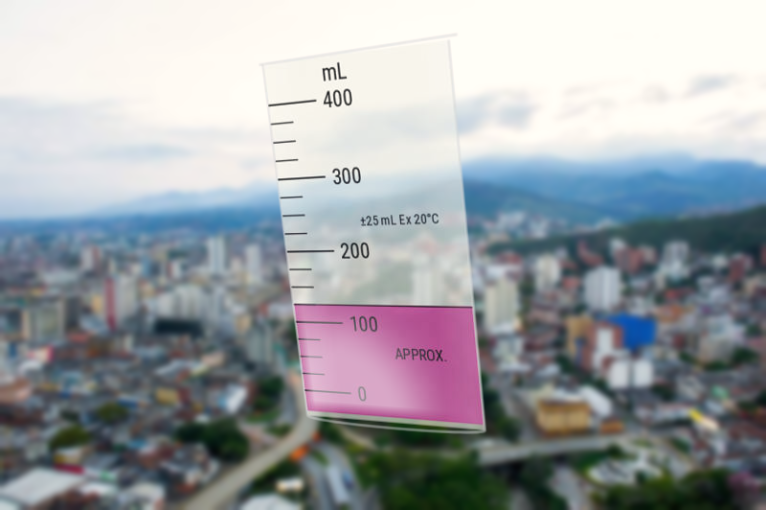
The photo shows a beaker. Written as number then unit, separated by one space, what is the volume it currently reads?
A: 125 mL
